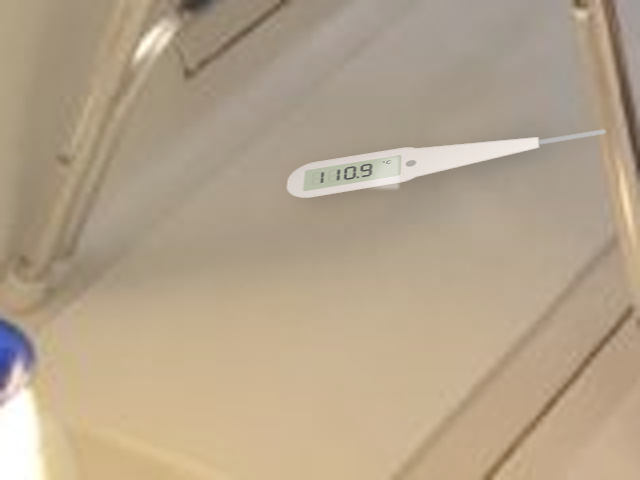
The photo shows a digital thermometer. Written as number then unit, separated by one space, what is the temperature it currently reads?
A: 110.9 °C
